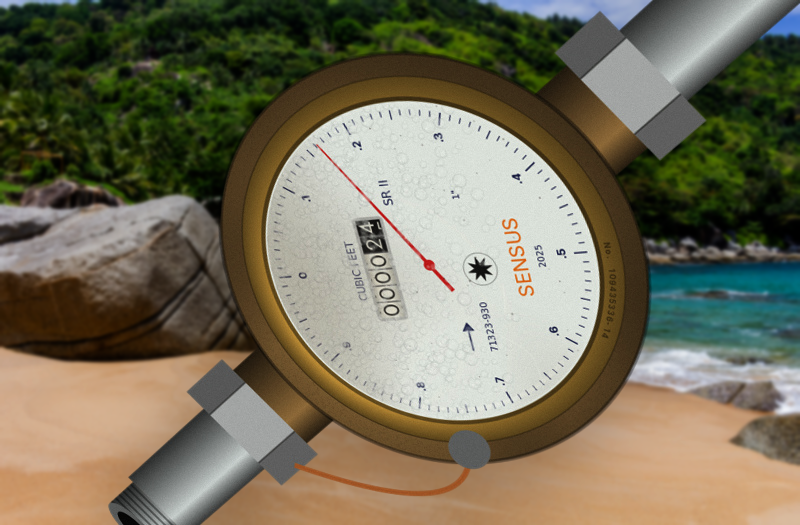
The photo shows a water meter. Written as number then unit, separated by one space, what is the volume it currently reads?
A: 24.16 ft³
